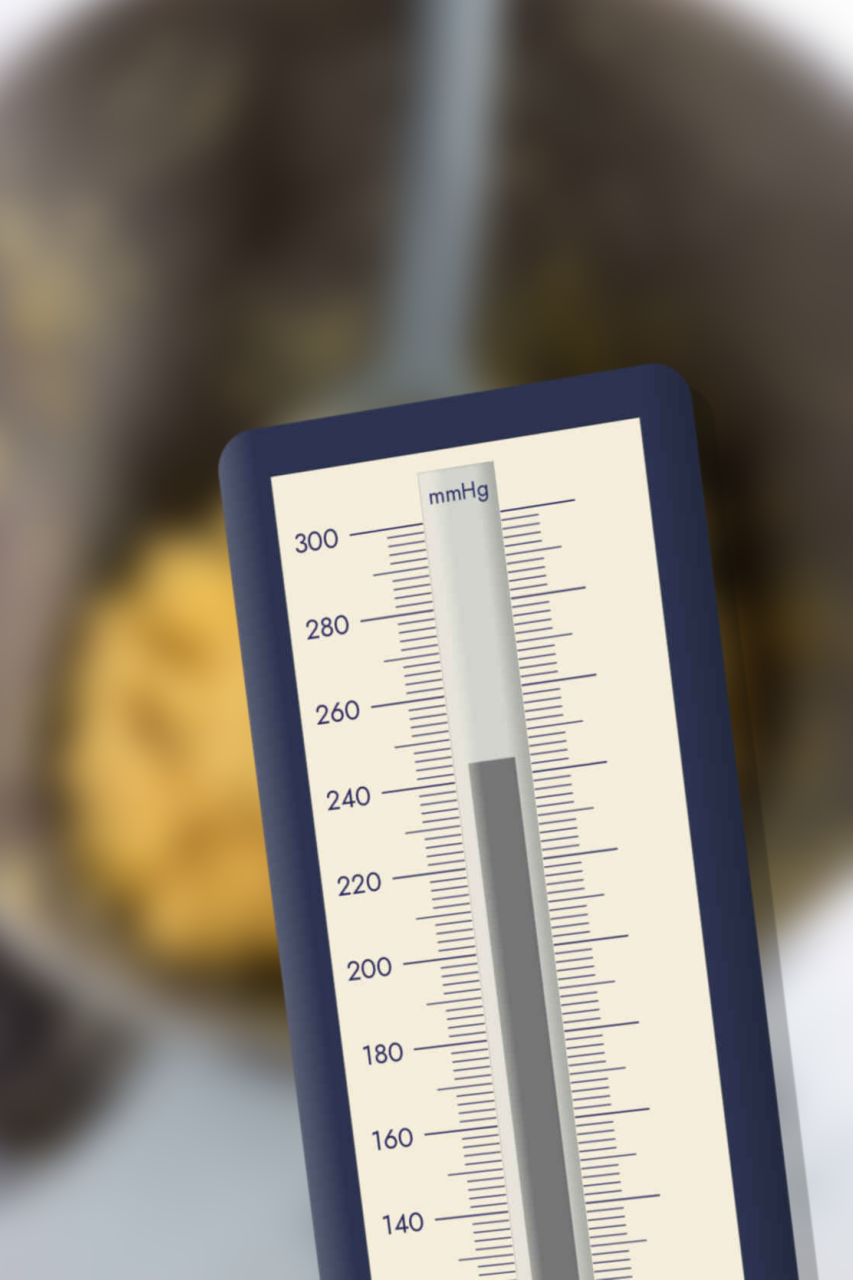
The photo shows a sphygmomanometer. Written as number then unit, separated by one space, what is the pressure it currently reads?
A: 244 mmHg
